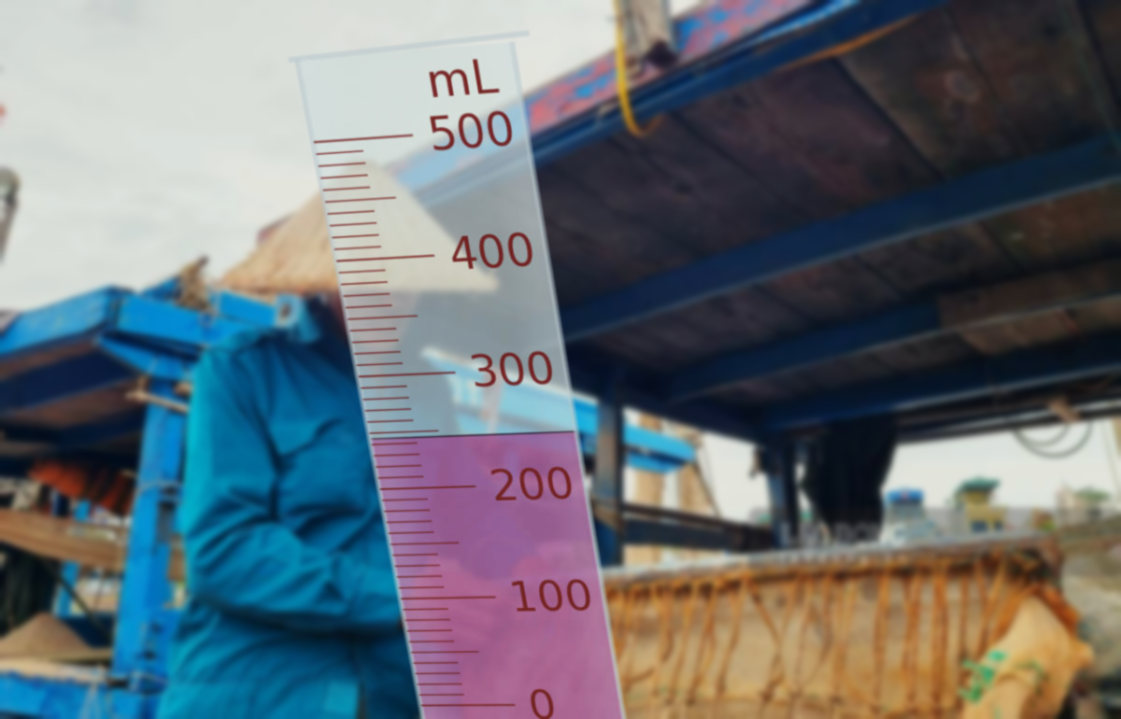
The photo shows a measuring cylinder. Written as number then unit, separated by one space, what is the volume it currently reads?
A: 245 mL
